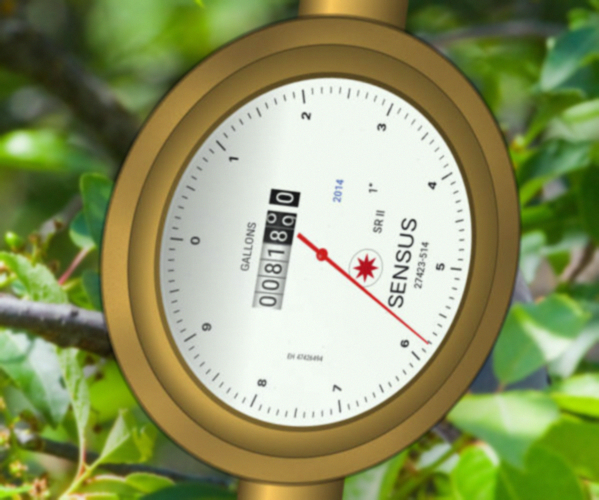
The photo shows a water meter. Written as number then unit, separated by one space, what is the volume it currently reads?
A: 81885.8 gal
